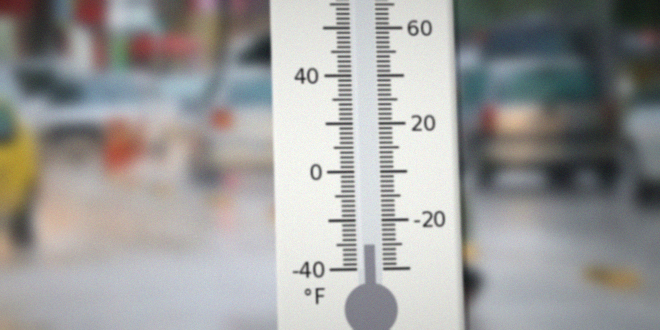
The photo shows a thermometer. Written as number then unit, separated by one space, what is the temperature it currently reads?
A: -30 °F
